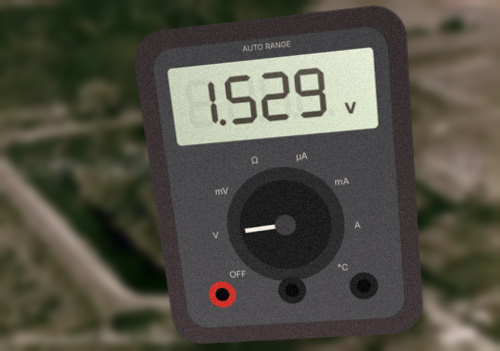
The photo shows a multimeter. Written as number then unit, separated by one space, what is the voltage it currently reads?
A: 1.529 V
